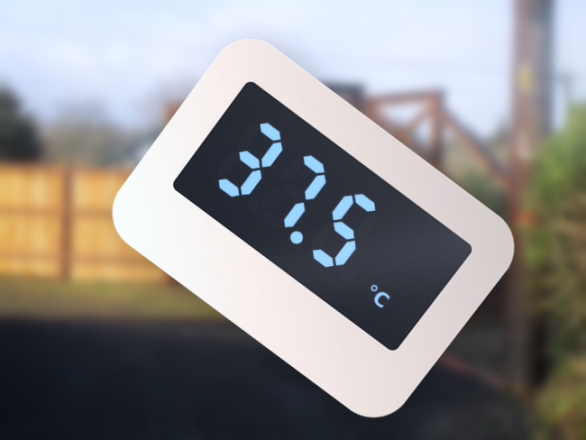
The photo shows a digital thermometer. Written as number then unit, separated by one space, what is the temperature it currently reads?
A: 37.5 °C
